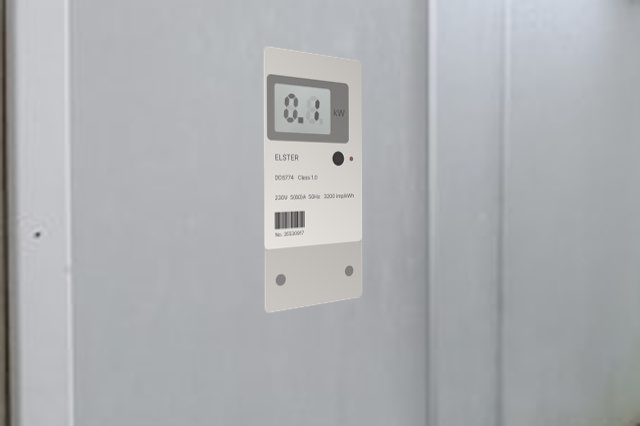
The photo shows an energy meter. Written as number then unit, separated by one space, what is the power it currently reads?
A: 0.1 kW
